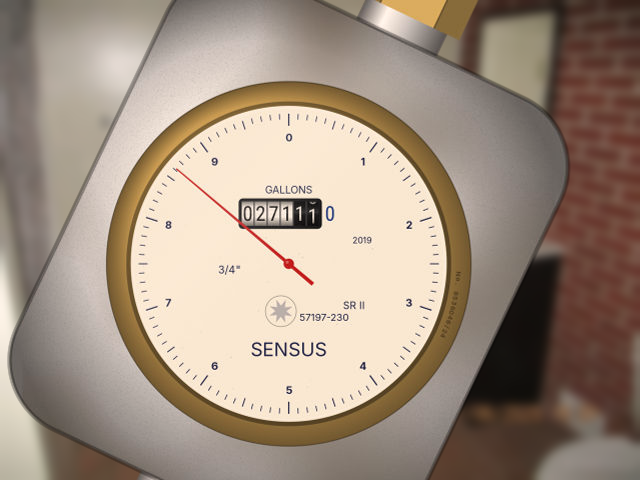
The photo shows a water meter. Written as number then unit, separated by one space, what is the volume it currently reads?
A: 271108.6 gal
